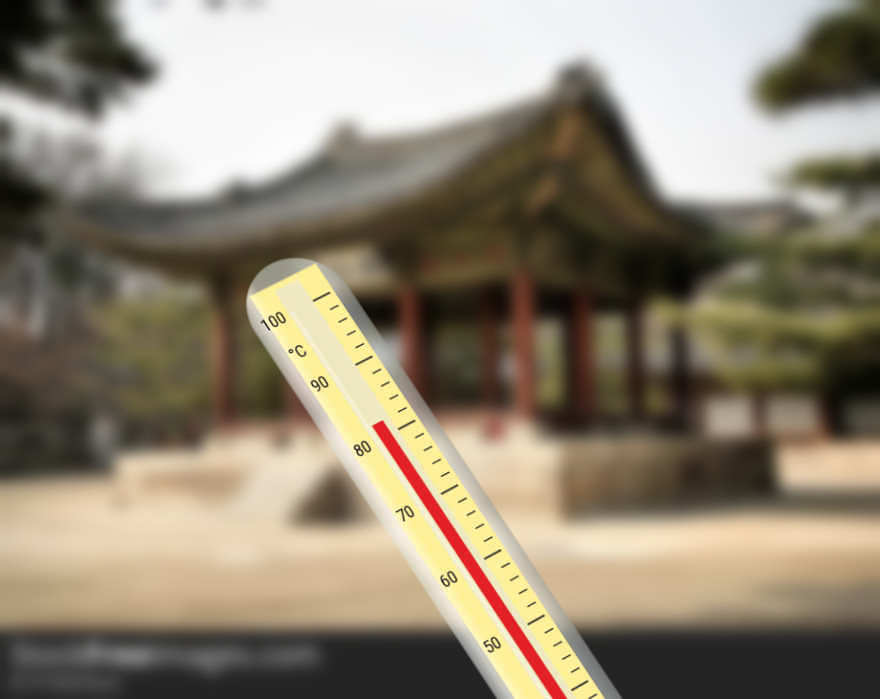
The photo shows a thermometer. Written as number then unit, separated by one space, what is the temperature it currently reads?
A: 82 °C
